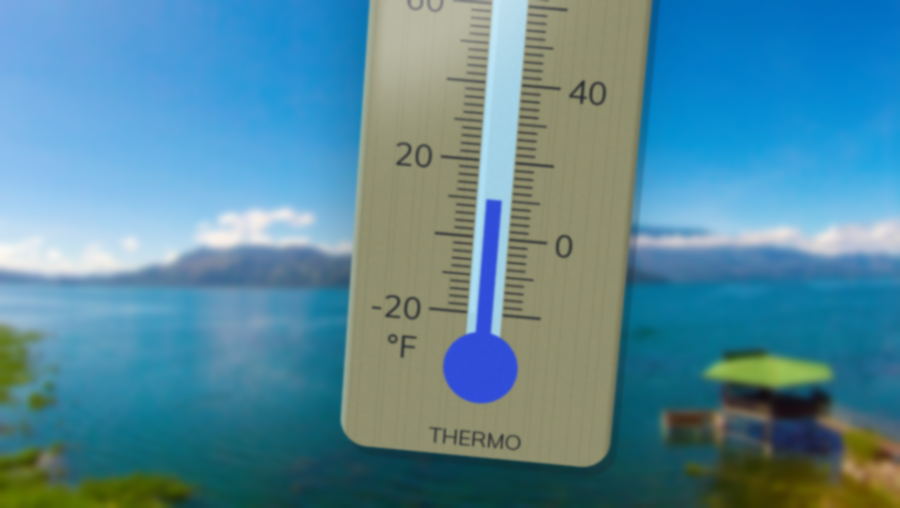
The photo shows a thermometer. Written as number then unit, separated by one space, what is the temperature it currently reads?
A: 10 °F
